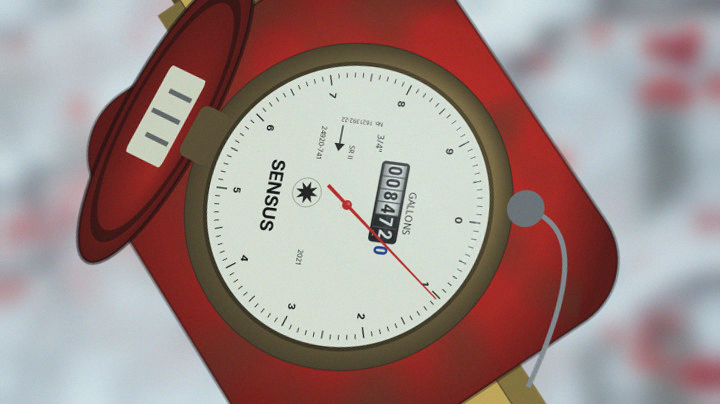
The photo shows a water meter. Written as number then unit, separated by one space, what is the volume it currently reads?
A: 84721.0 gal
